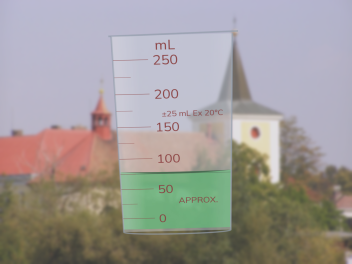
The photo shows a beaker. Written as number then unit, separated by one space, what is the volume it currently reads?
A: 75 mL
